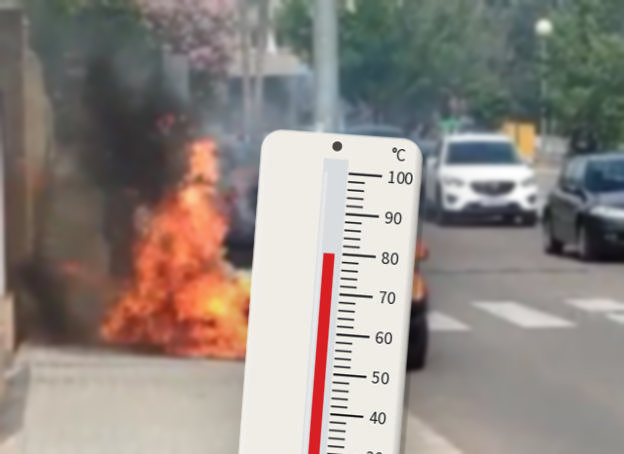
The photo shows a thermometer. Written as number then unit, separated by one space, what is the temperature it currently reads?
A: 80 °C
